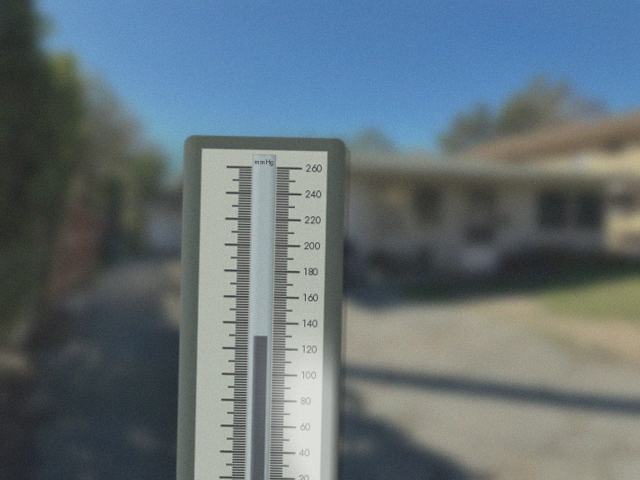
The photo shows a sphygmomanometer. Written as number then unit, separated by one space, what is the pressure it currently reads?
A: 130 mmHg
